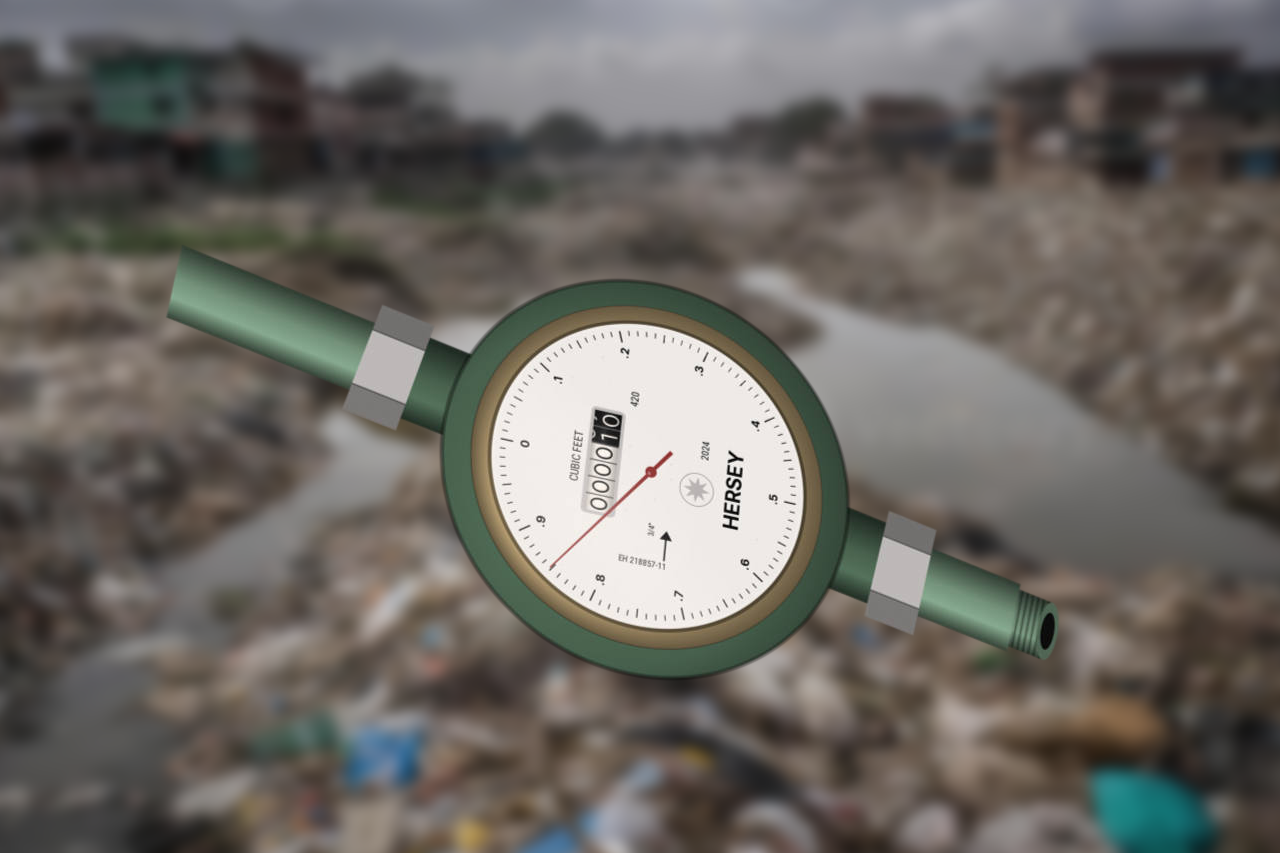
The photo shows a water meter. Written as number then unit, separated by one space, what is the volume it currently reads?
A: 9.85 ft³
